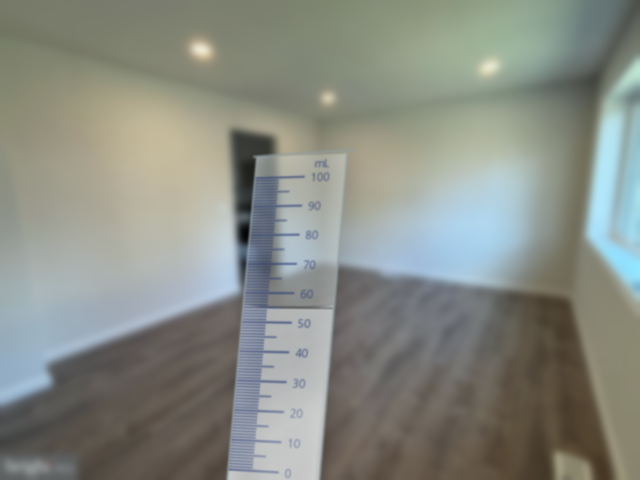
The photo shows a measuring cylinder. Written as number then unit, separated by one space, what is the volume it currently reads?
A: 55 mL
